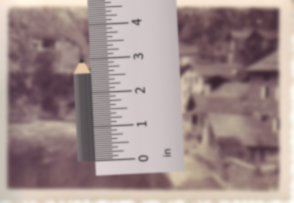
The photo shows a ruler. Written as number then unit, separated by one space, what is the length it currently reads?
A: 3 in
